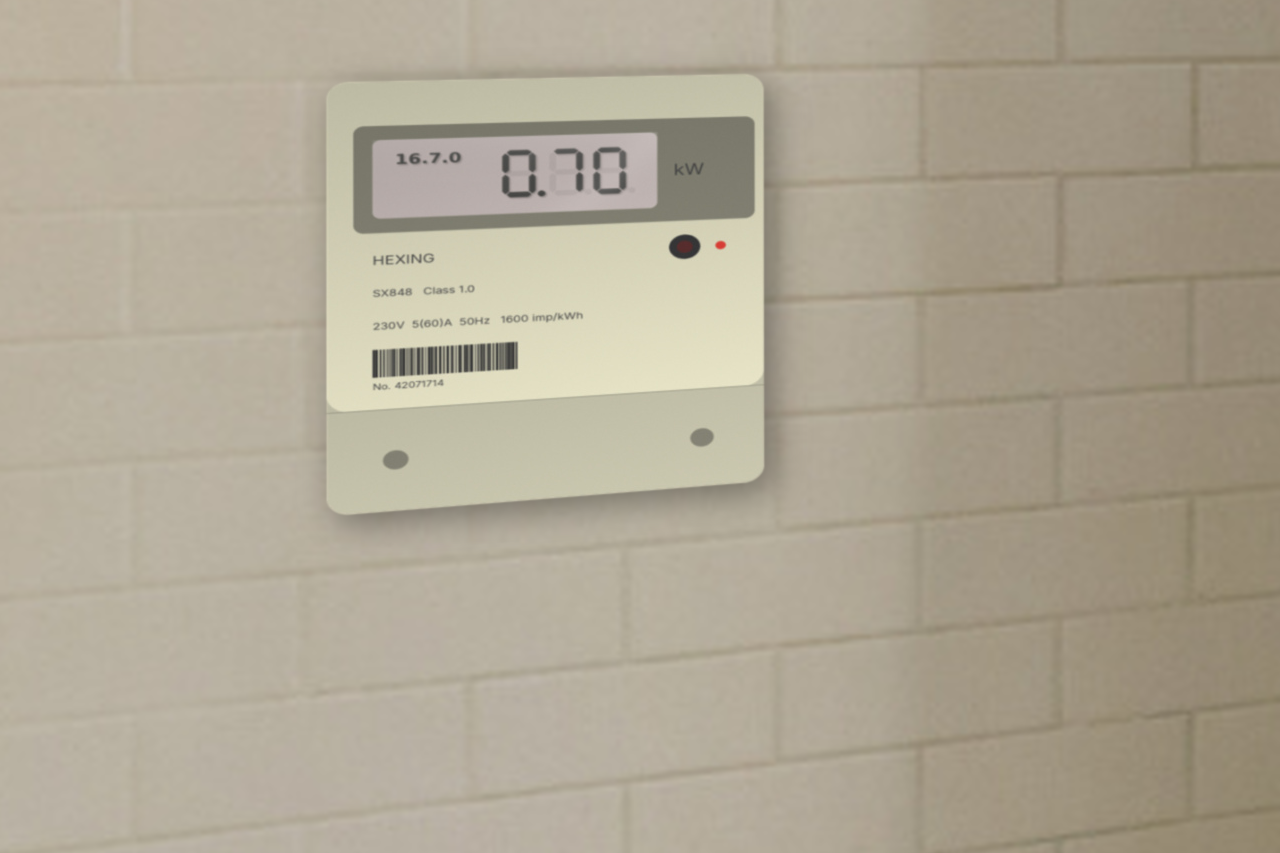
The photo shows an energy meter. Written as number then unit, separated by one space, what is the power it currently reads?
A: 0.70 kW
